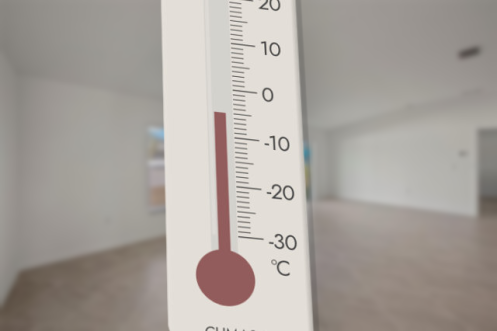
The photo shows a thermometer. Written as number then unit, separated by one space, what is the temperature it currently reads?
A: -5 °C
